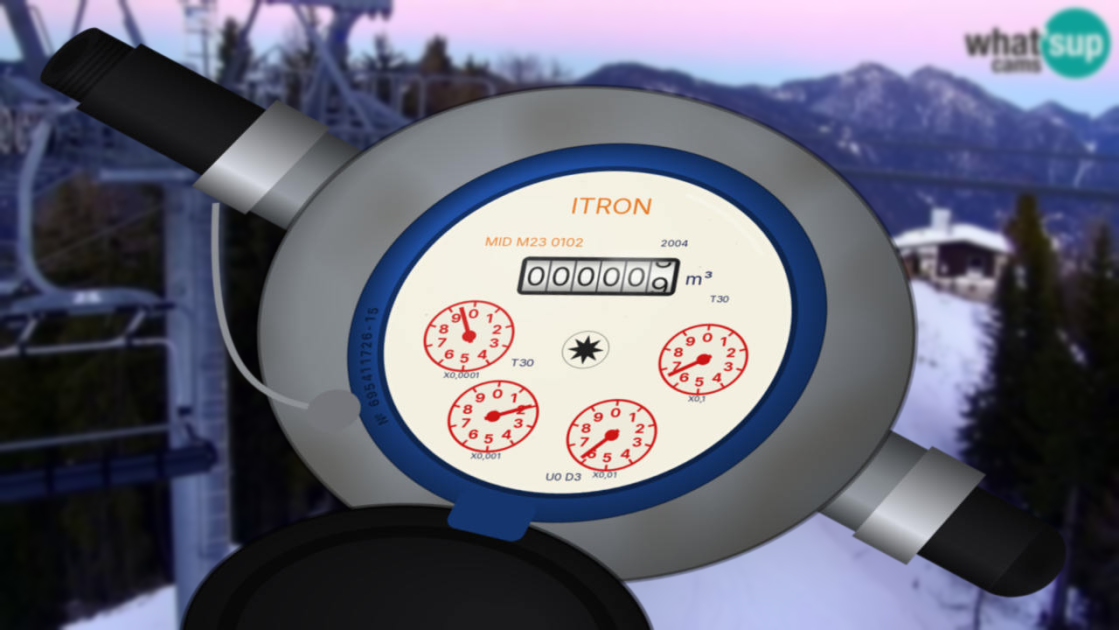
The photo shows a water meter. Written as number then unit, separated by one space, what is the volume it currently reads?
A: 8.6619 m³
